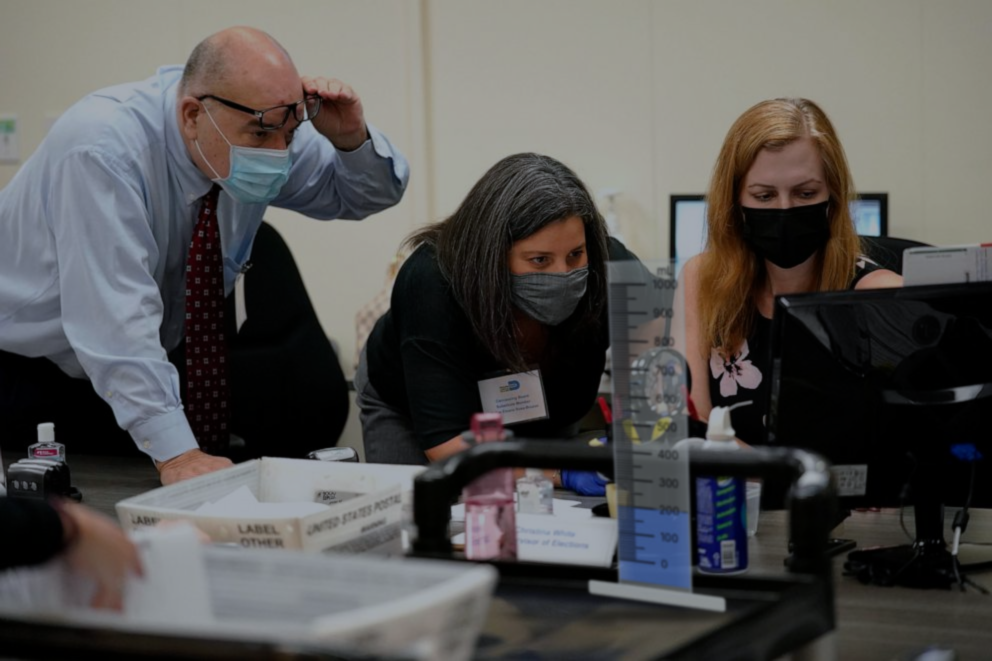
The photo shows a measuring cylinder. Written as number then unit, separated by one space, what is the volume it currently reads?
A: 200 mL
